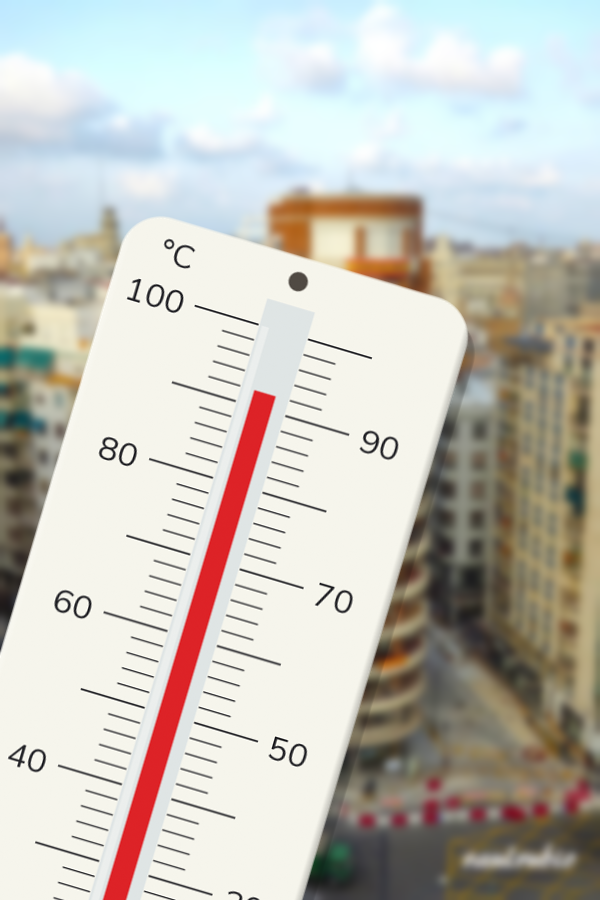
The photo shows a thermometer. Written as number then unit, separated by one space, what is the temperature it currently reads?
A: 92 °C
